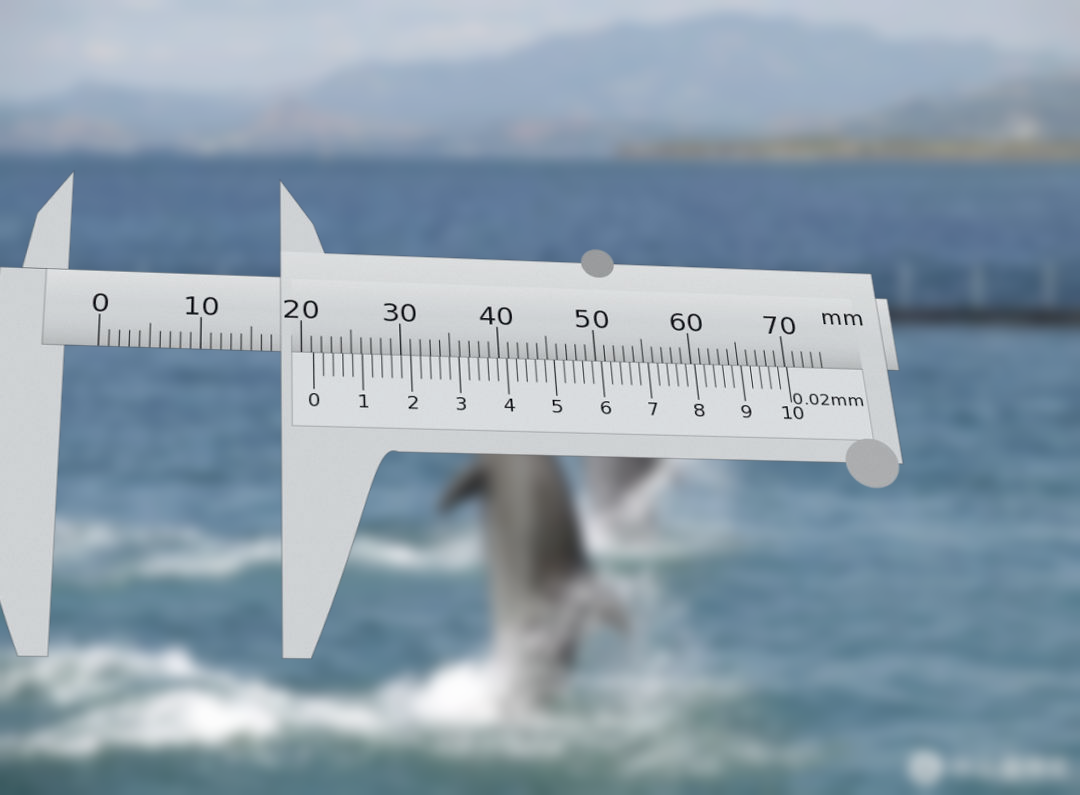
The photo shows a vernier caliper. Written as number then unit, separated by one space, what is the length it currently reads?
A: 21.2 mm
